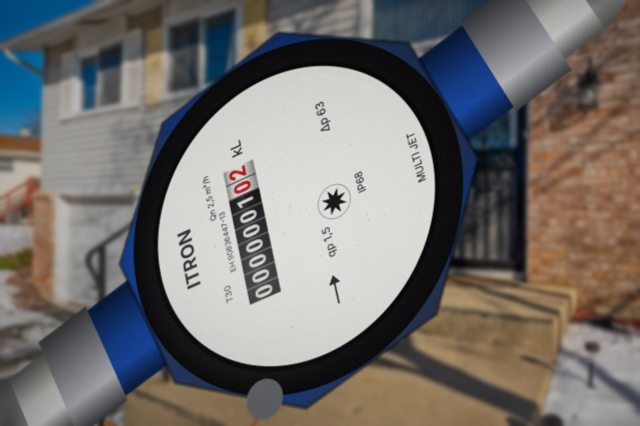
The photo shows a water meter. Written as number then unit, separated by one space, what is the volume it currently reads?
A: 1.02 kL
